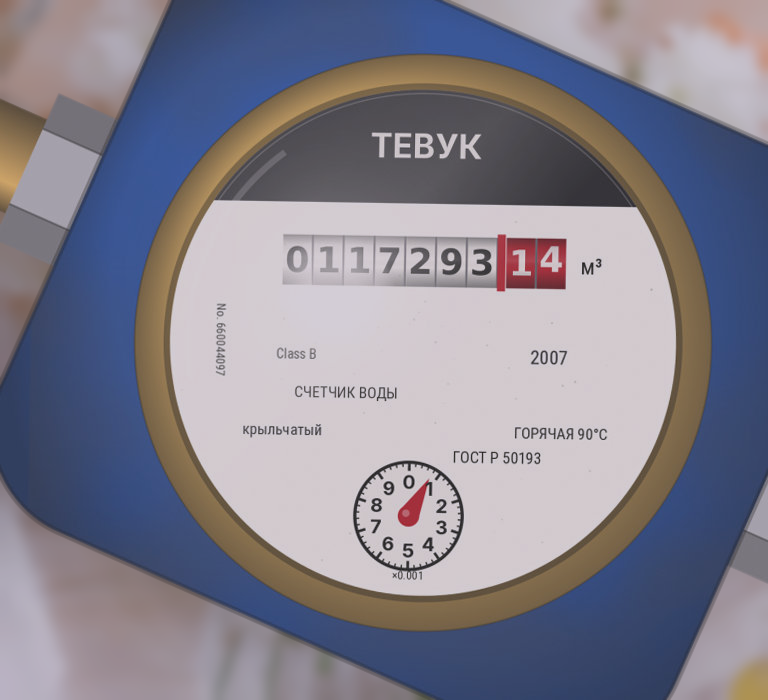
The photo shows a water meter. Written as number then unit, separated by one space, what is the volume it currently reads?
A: 117293.140 m³
